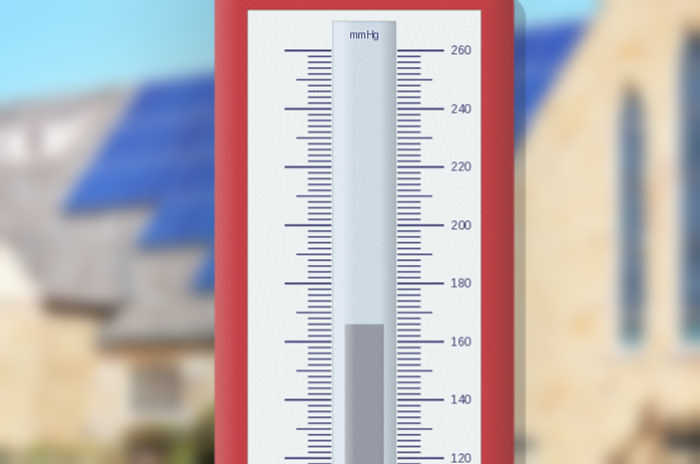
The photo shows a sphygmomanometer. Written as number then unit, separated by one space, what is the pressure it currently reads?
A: 166 mmHg
